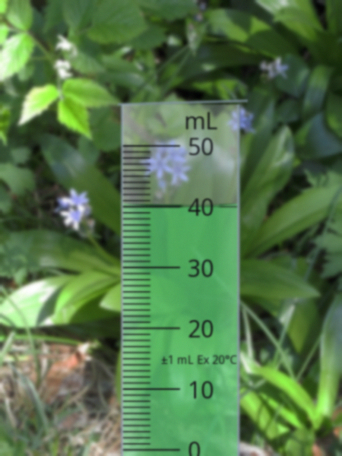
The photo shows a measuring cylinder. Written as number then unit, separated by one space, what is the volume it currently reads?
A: 40 mL
